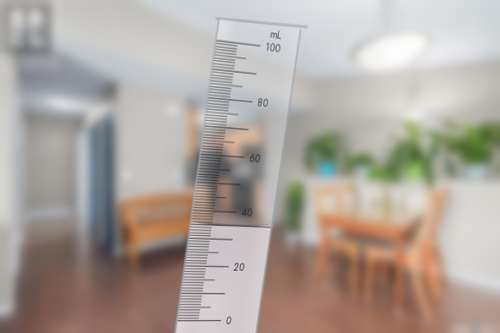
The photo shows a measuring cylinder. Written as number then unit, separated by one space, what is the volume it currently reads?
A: 35 mL
